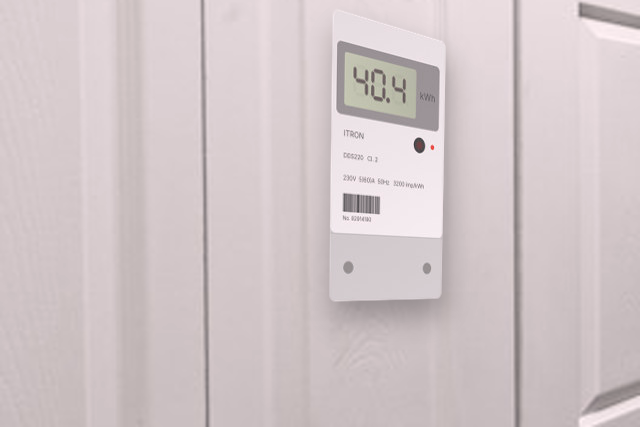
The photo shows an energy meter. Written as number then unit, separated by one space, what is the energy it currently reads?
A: 40.4 kWh
